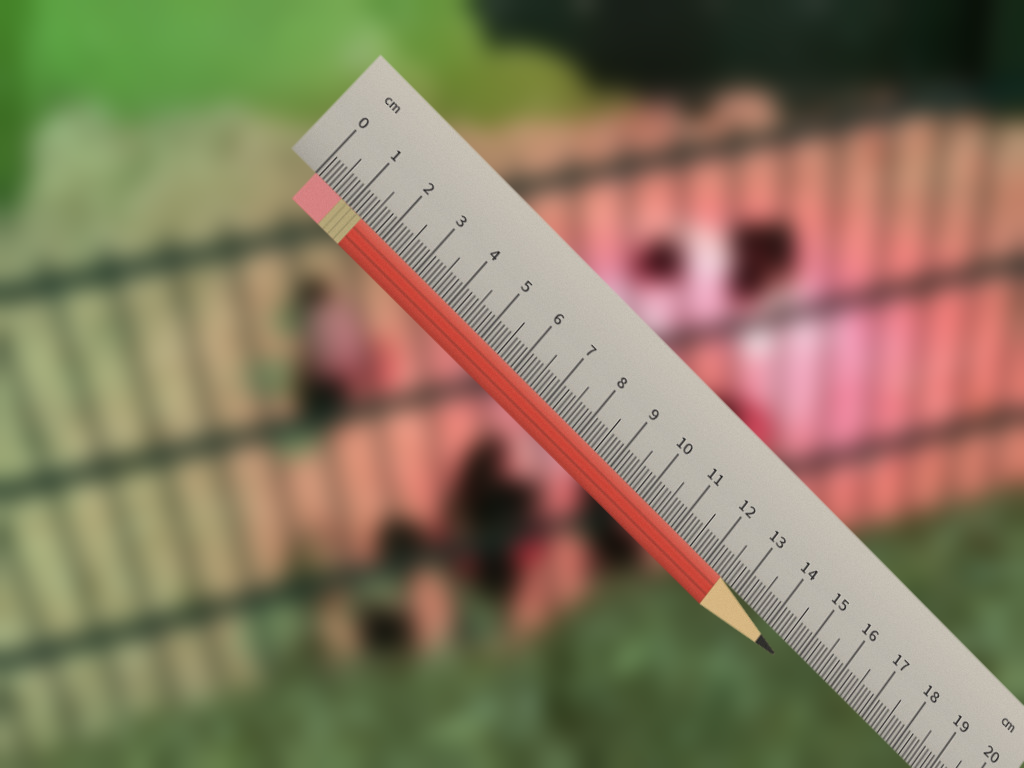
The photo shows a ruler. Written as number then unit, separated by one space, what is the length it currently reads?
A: 14.5 cm
